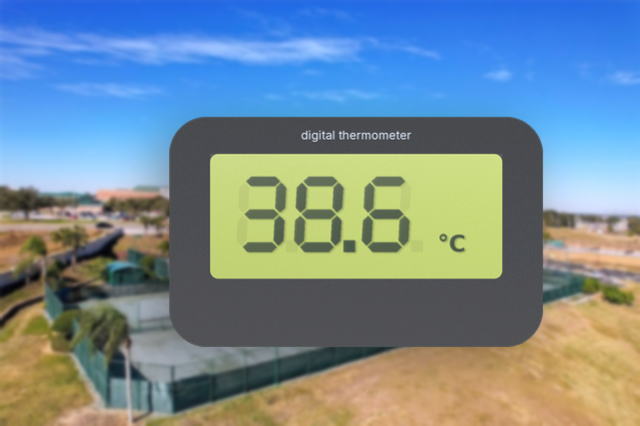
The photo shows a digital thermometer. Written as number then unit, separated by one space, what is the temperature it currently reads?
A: 38.6 °C
